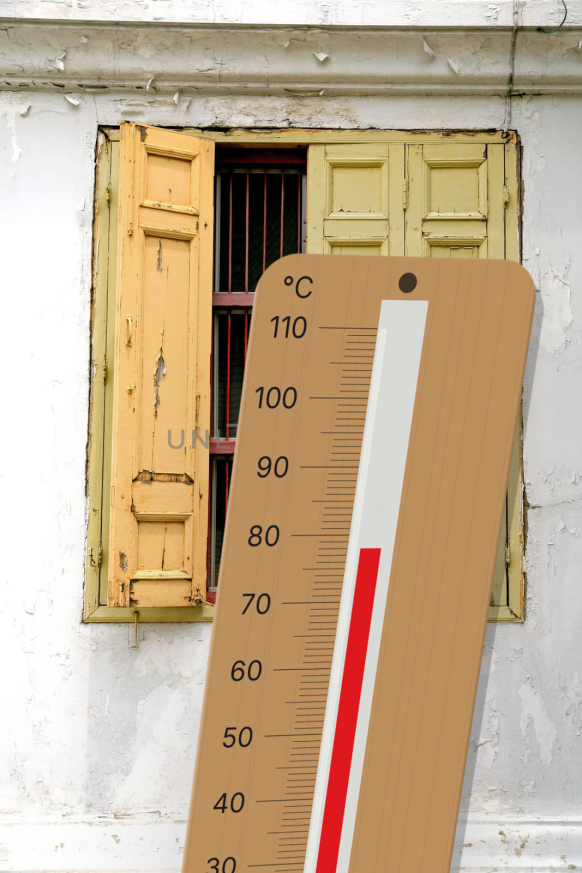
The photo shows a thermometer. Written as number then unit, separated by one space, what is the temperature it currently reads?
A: 78 °C
